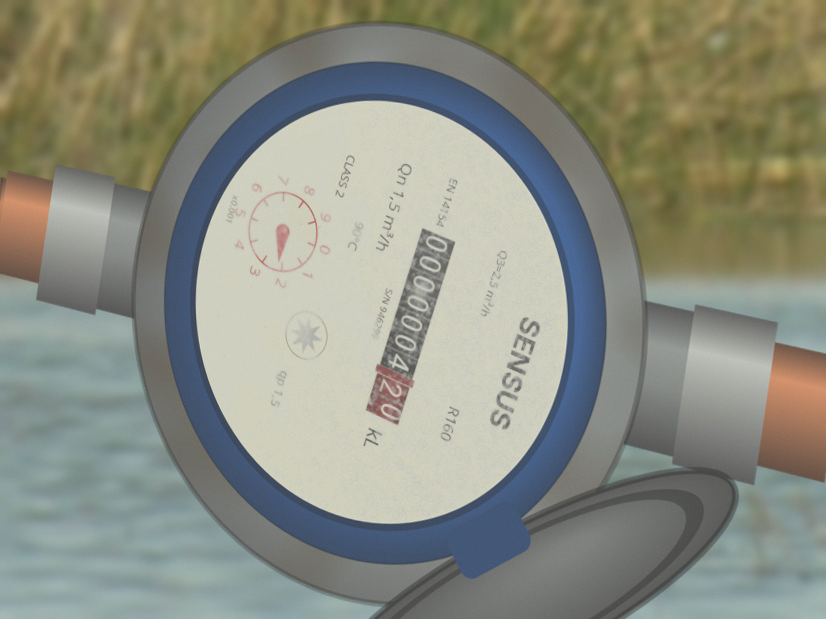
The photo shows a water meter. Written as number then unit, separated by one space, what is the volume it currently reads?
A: 4.202 kL
